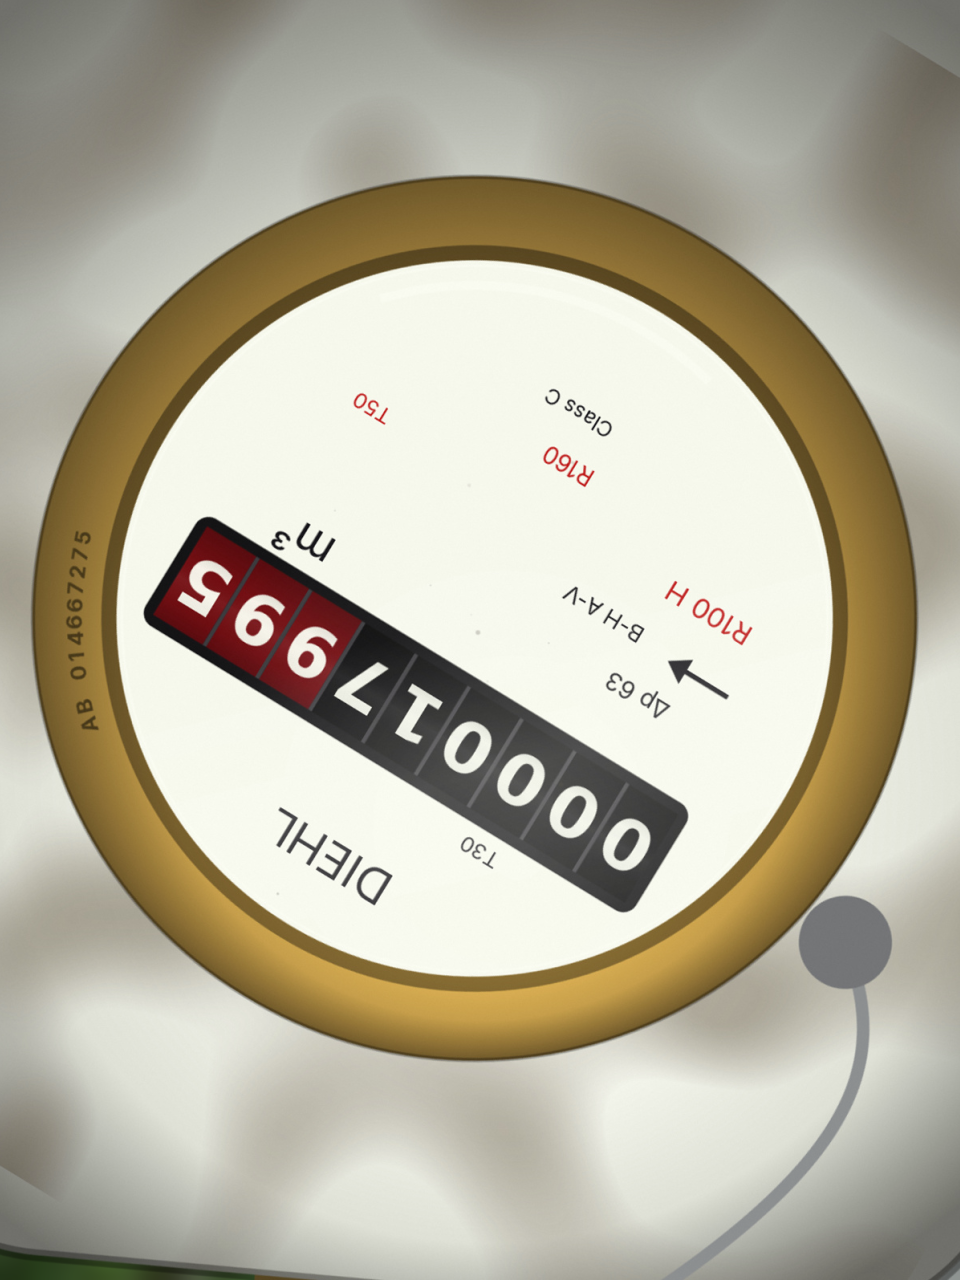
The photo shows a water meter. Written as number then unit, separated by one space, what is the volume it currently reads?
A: 17.995 m³
